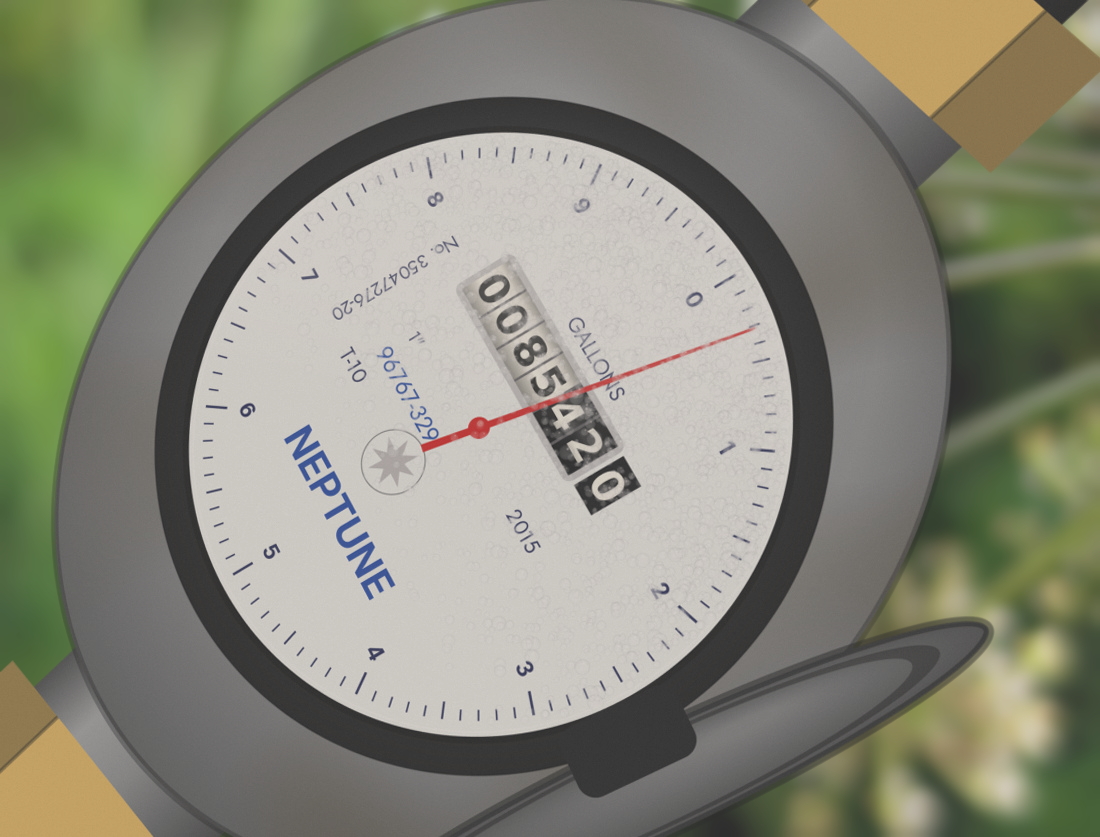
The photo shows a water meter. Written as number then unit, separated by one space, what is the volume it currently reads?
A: 85420.3 gal
